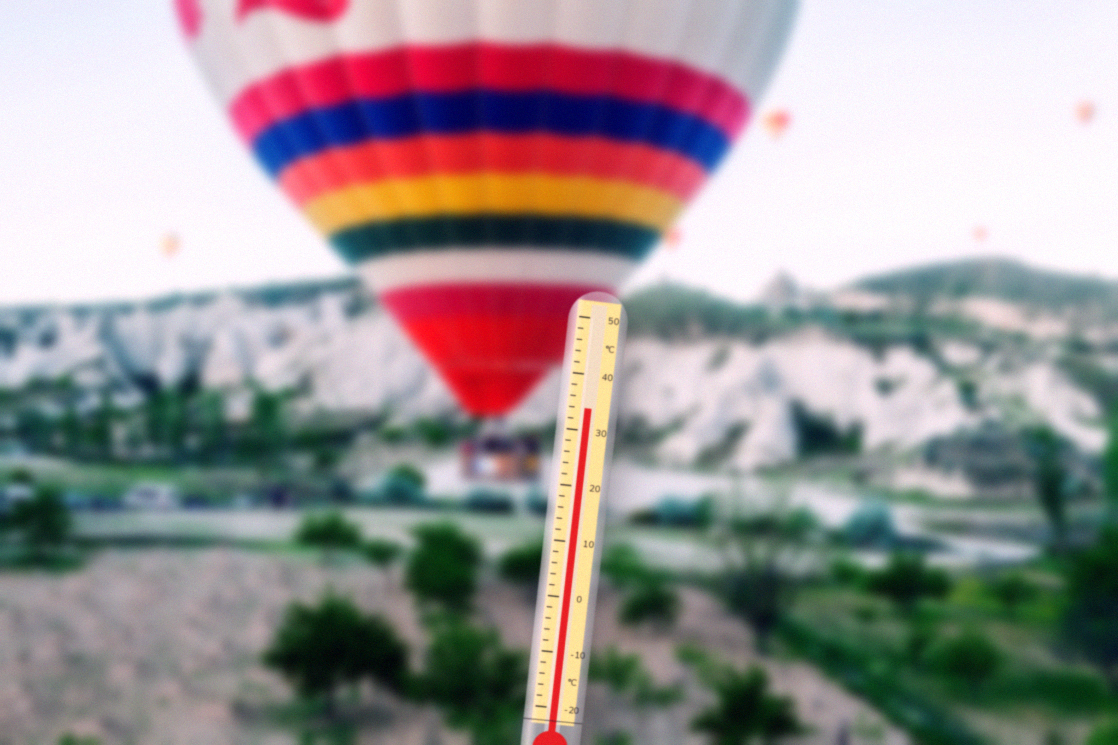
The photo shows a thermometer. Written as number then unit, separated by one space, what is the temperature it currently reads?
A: 34 °C
